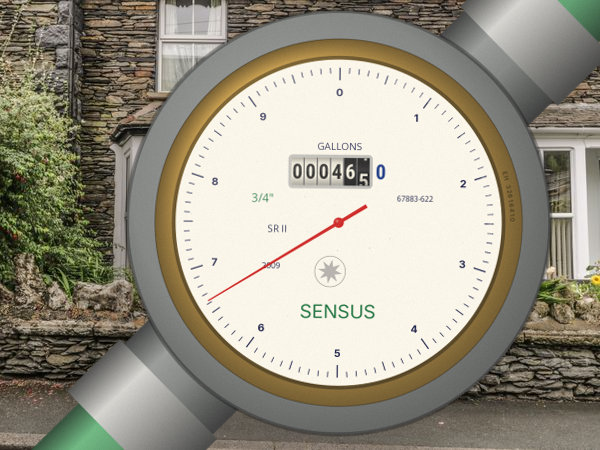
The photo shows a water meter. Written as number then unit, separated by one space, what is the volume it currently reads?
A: 4646.6 gal
